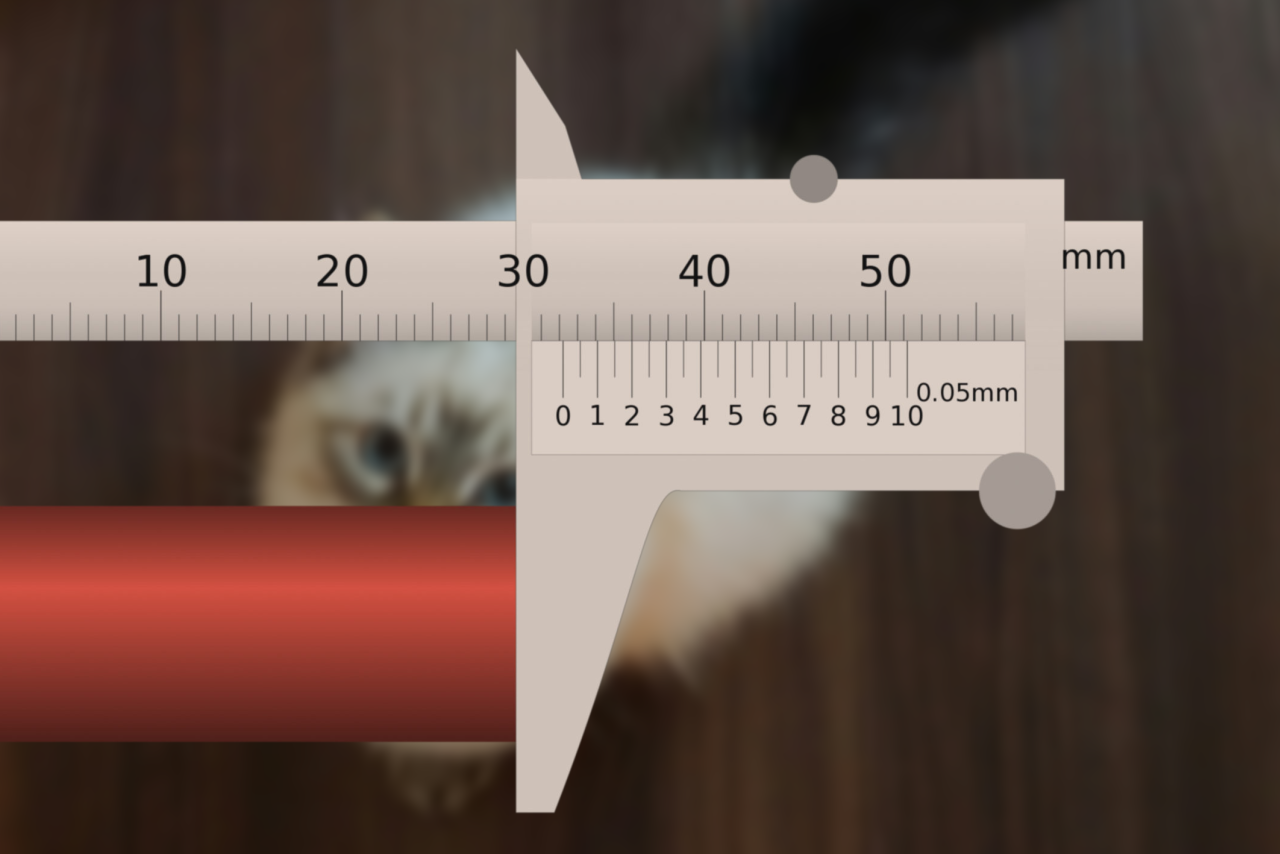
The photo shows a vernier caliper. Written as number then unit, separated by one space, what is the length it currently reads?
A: 32.2 mm
